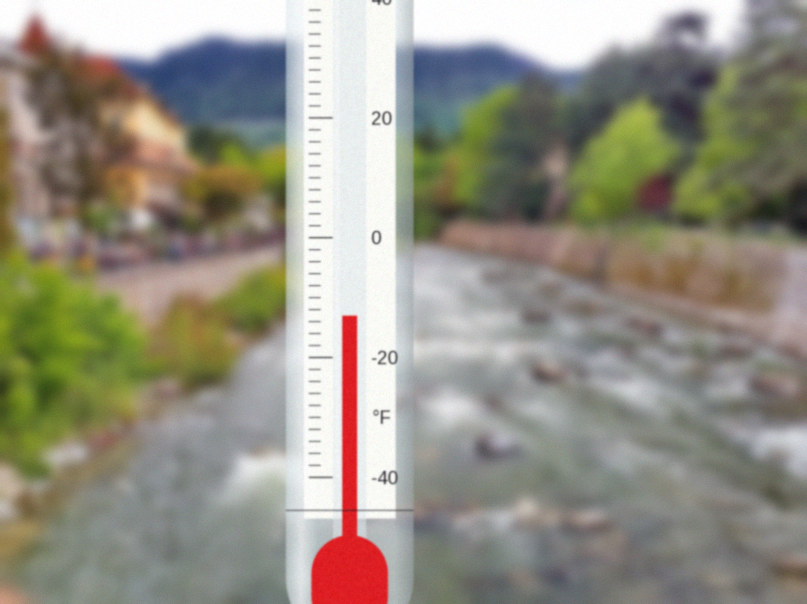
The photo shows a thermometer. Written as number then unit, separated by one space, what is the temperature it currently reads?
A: -13 °F
